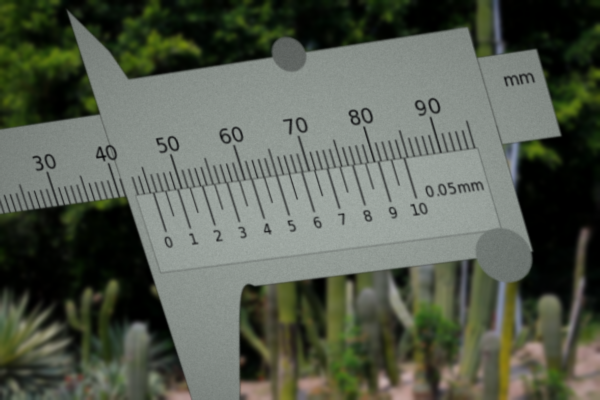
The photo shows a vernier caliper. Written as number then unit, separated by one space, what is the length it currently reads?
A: 45.5 mm
